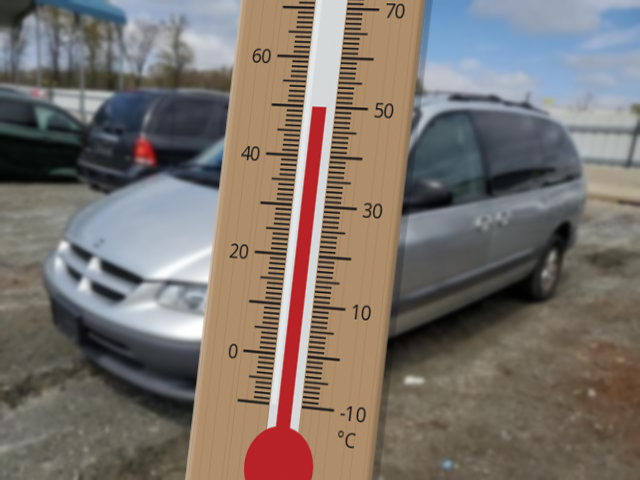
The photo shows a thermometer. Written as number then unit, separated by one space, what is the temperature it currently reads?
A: 50 °C
